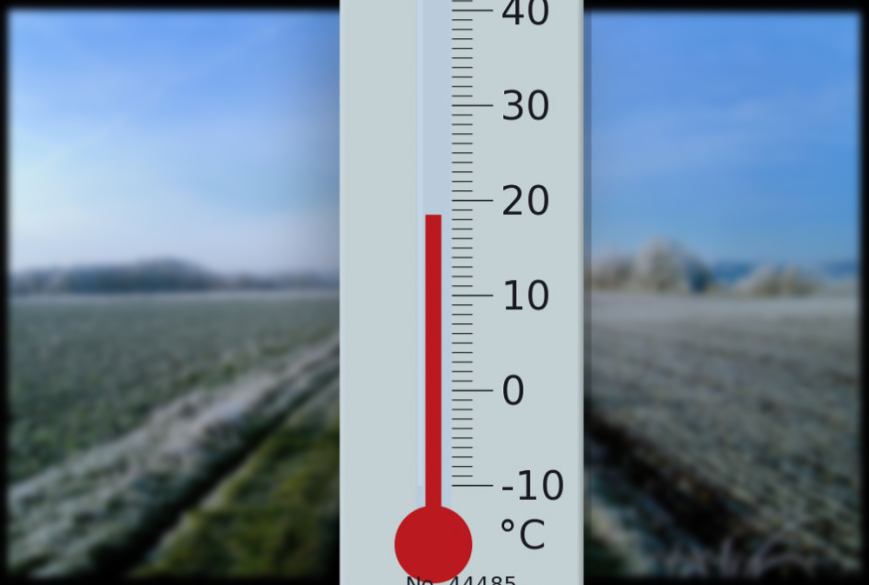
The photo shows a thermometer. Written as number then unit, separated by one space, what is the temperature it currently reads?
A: 18.5 °C
